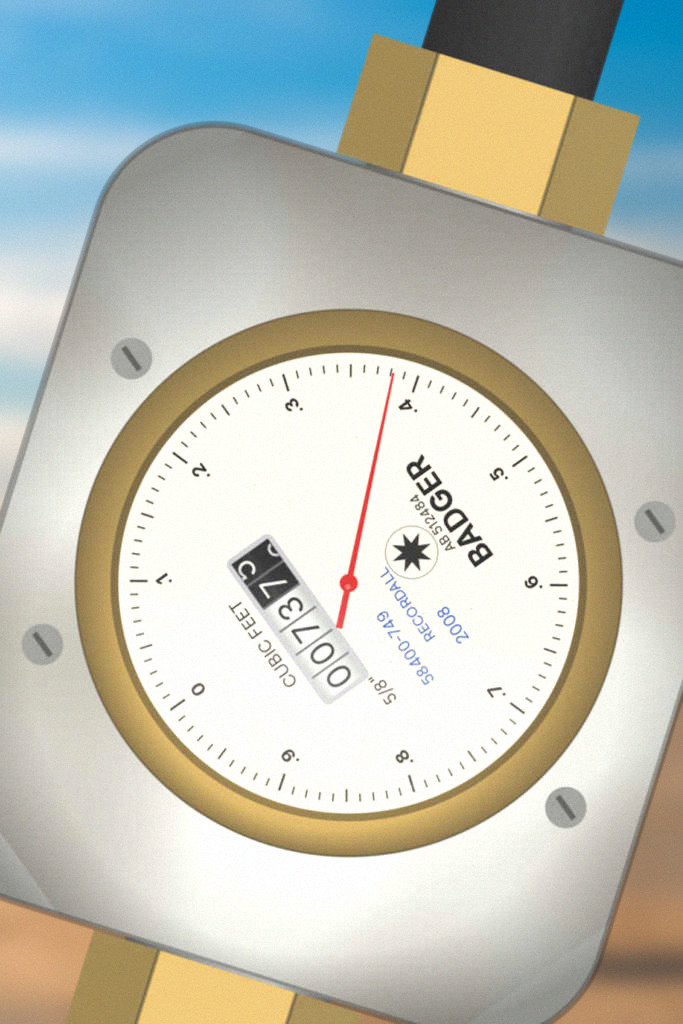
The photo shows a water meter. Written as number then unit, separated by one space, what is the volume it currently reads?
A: 7375.38 ft³
